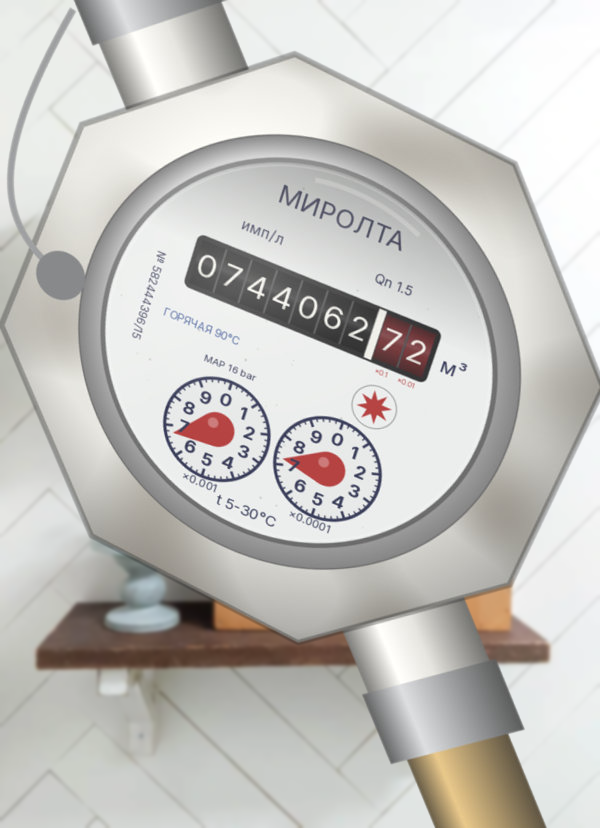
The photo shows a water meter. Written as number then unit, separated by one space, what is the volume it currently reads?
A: 744062.7267 m³
